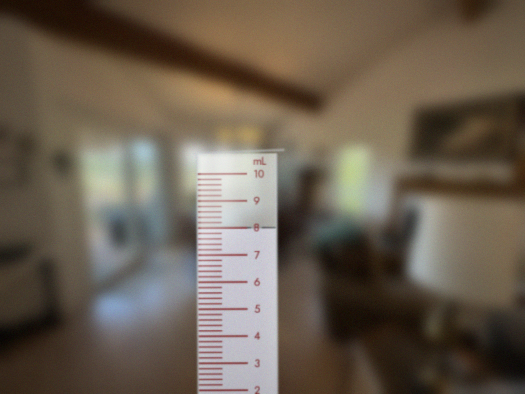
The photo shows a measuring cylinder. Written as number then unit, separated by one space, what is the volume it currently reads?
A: 8 mL
